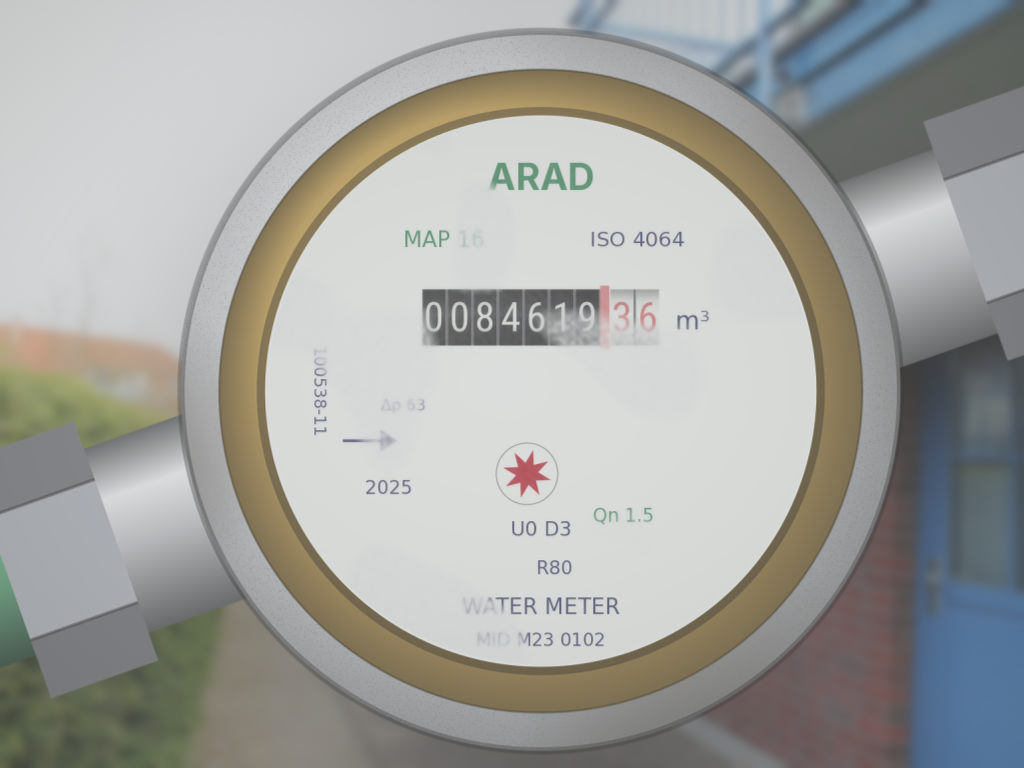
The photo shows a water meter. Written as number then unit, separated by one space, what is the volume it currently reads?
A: 84619.36 m³
